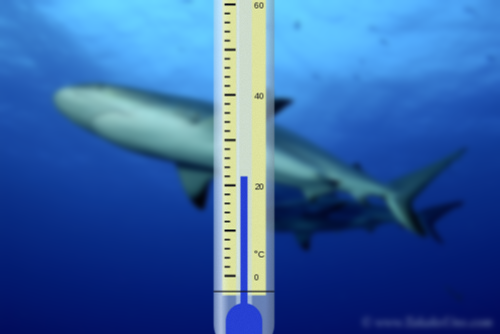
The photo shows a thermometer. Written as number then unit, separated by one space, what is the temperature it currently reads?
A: 22 °C
